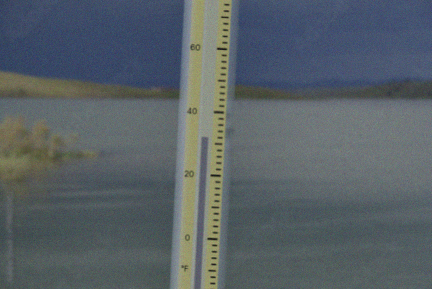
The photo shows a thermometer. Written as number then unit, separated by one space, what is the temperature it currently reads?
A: 32 °F
